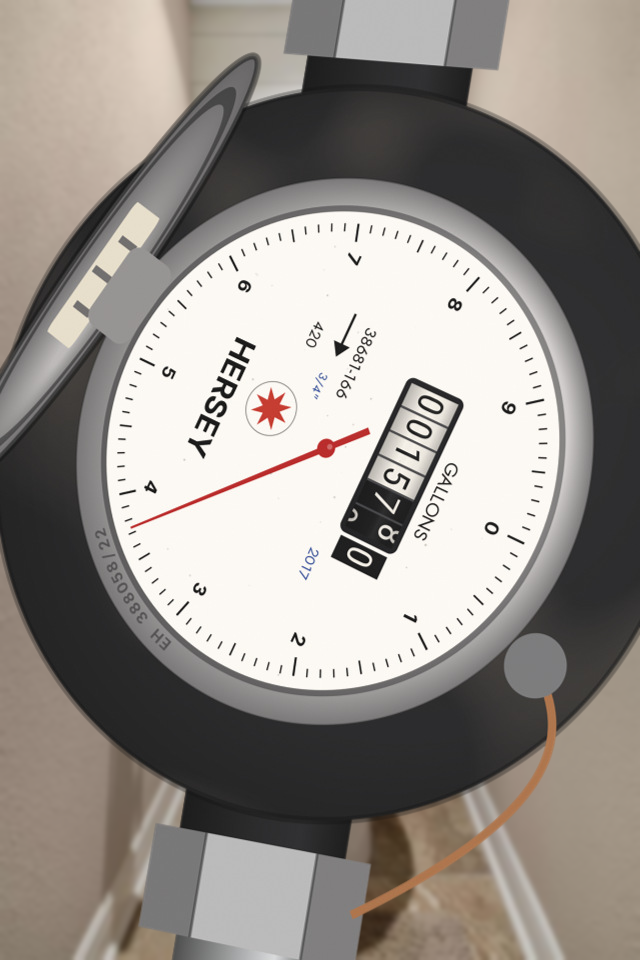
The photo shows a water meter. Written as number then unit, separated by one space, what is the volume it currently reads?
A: 15783.7 gal
